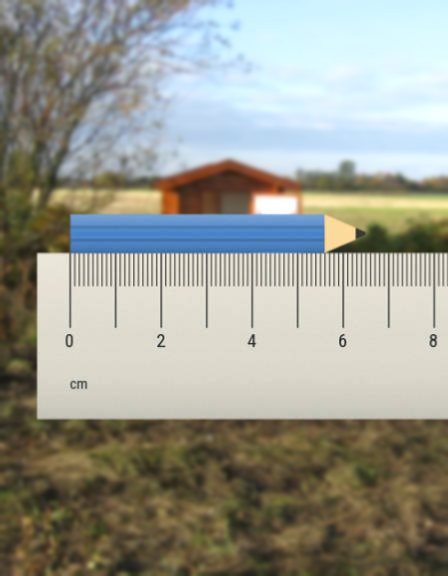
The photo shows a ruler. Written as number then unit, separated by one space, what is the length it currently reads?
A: 6.5 cm
